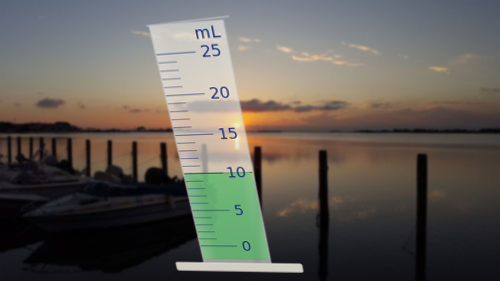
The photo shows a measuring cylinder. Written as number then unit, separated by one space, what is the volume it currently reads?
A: 10 mL
